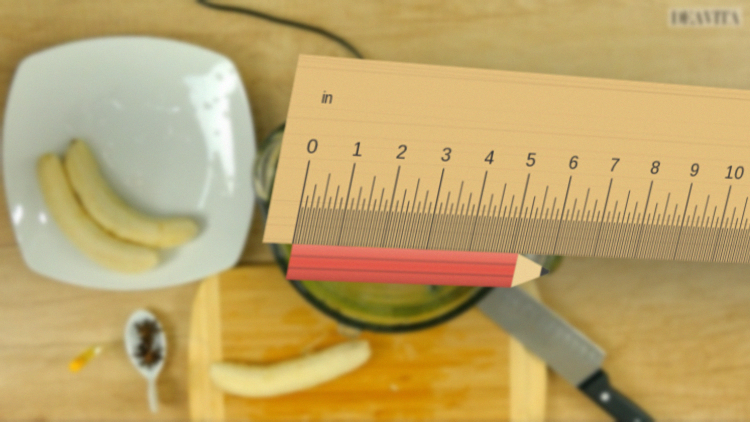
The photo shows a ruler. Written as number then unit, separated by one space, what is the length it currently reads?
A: 6 in
